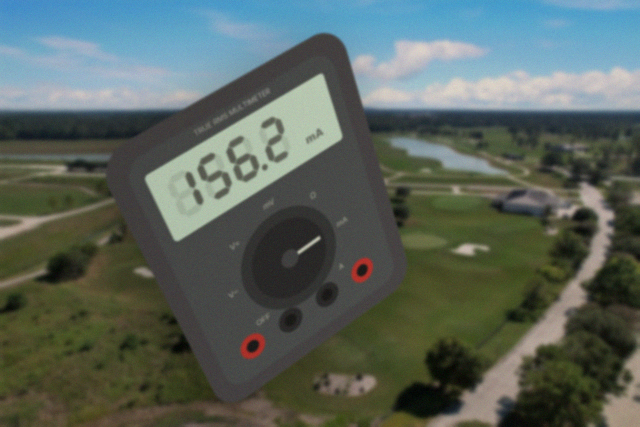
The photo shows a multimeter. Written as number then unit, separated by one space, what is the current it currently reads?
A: 156.2 mA
